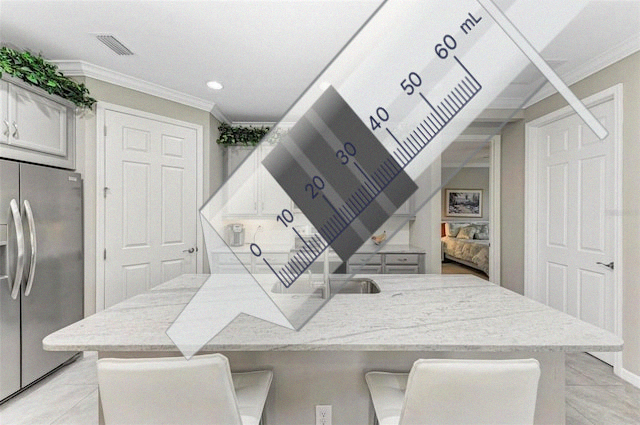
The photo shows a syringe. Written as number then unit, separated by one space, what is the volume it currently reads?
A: 14 mL
